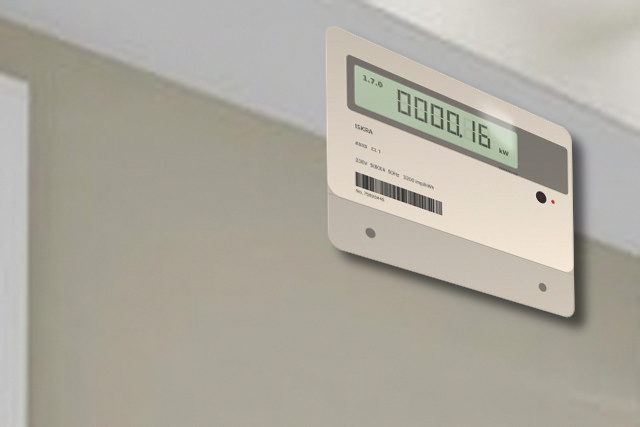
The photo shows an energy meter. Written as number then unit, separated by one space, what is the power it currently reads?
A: 0.16 kW
